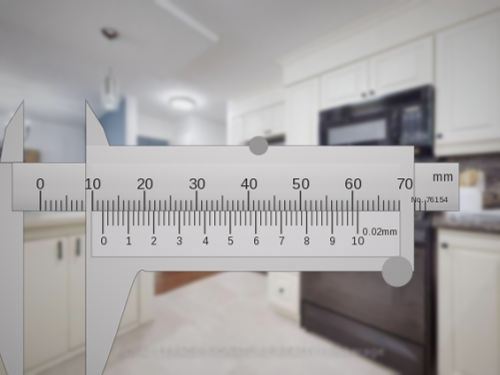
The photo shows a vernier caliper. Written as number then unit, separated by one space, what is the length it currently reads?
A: 12.0 mm
